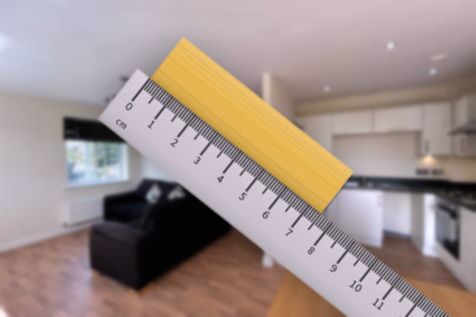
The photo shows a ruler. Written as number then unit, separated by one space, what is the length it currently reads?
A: 7.5 cm
